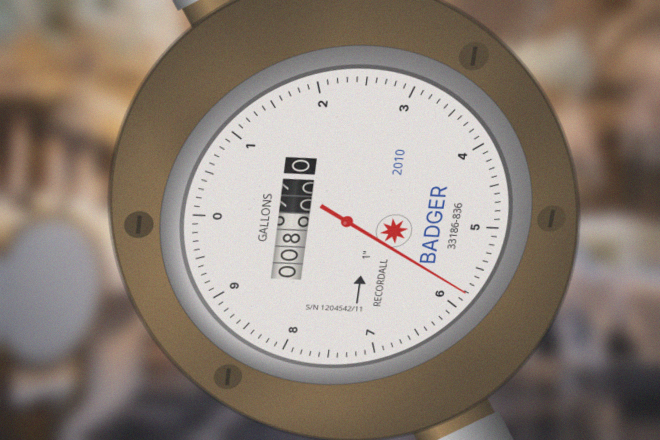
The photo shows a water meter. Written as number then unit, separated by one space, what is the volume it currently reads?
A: 88995.8 gal
